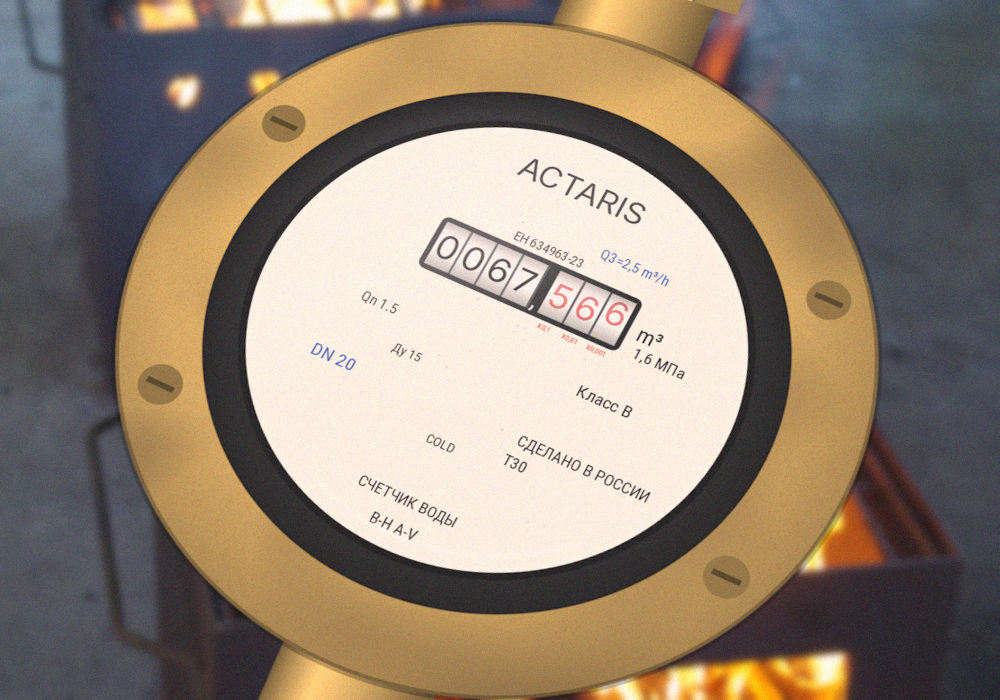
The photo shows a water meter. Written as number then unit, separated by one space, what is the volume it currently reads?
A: 67.566 m³
